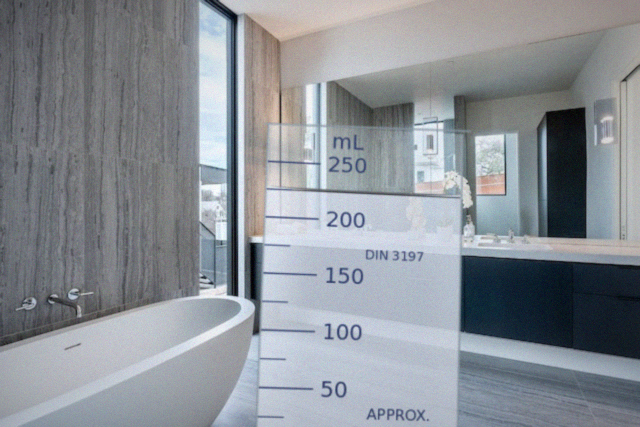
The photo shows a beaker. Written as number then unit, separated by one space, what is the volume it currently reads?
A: 225 mL
